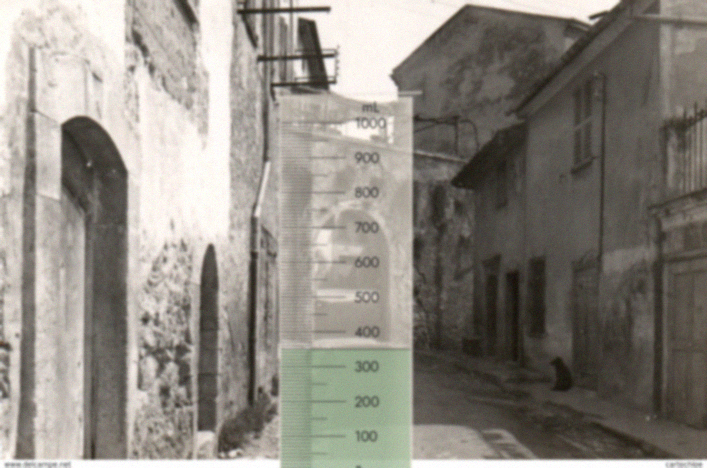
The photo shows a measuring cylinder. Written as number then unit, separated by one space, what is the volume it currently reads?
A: 350 mL
